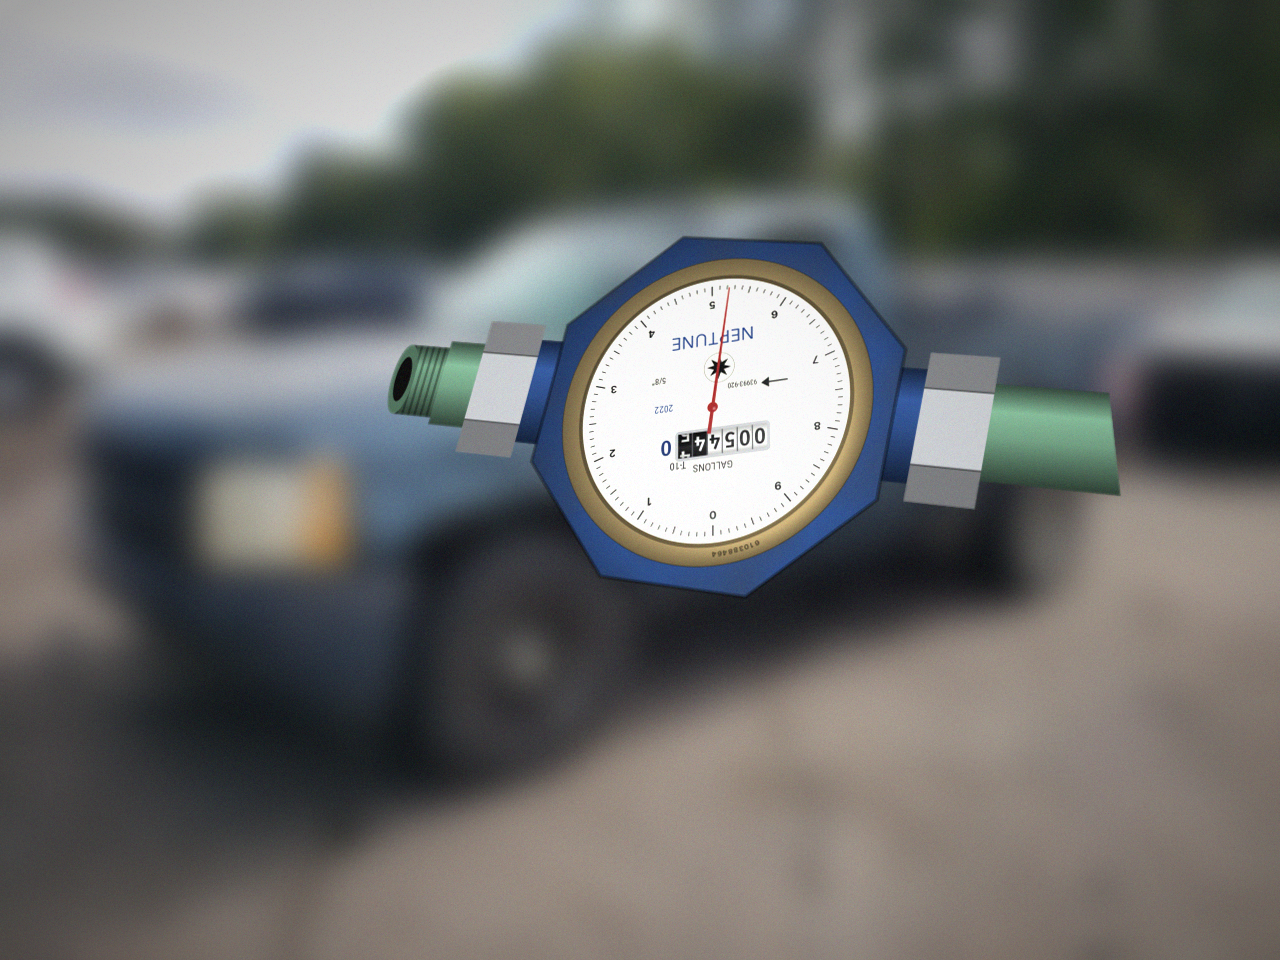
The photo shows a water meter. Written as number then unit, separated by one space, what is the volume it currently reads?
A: 54445.2 gal
